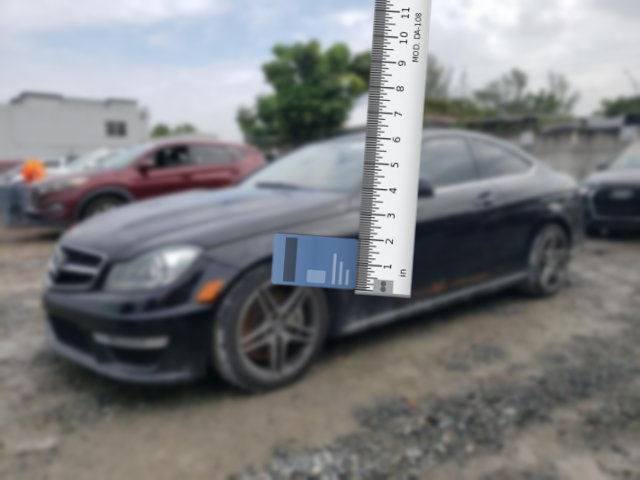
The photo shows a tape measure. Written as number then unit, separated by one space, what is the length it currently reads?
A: 2 in
